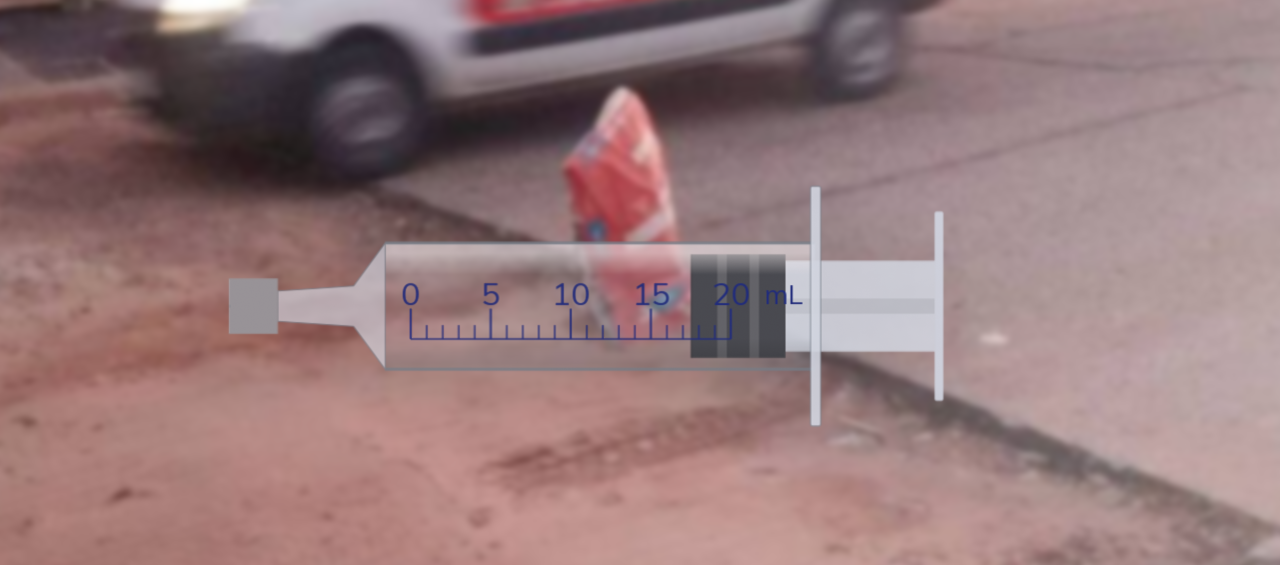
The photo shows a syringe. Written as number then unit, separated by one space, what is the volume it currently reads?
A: 17.5 mL
